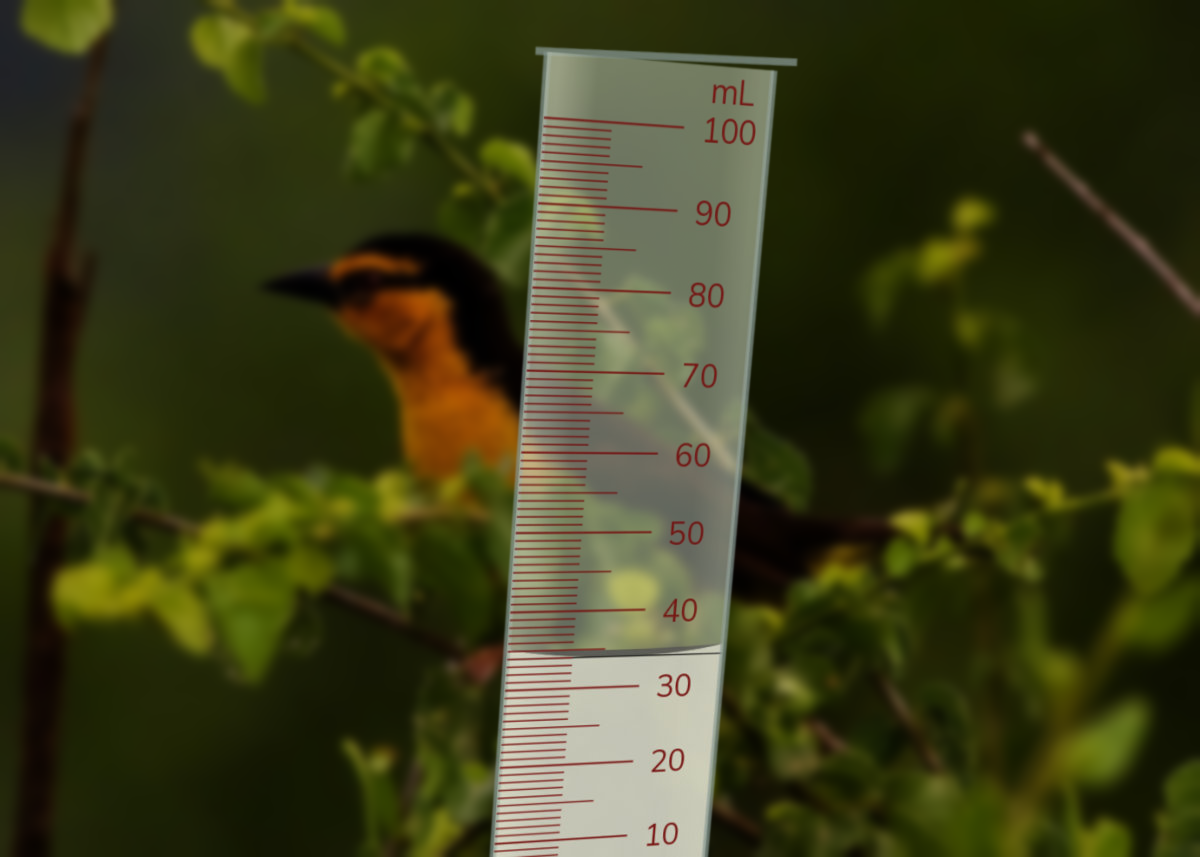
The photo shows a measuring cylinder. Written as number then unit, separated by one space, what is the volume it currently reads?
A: 34 mL
